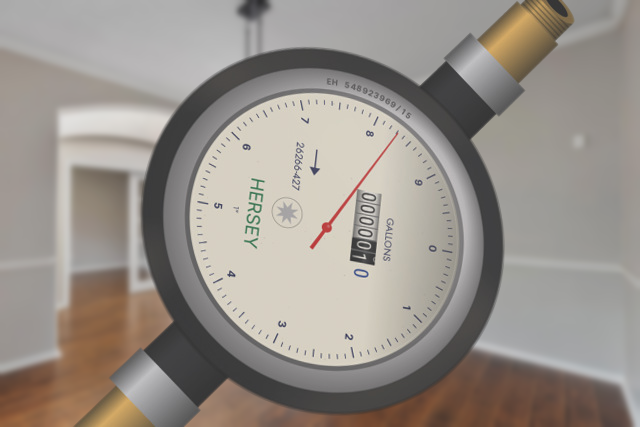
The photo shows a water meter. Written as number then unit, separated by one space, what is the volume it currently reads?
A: 8.3 gal
